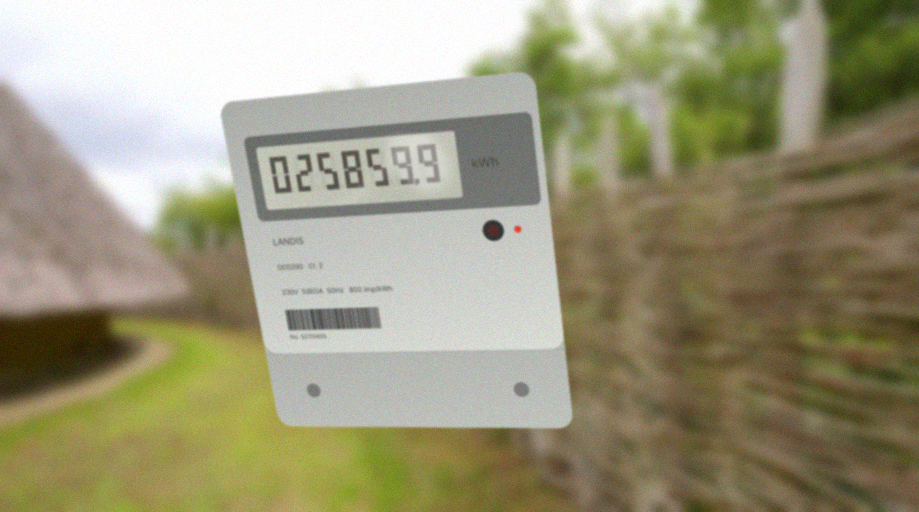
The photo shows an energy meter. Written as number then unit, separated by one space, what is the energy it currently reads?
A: 25859.9 kWh
